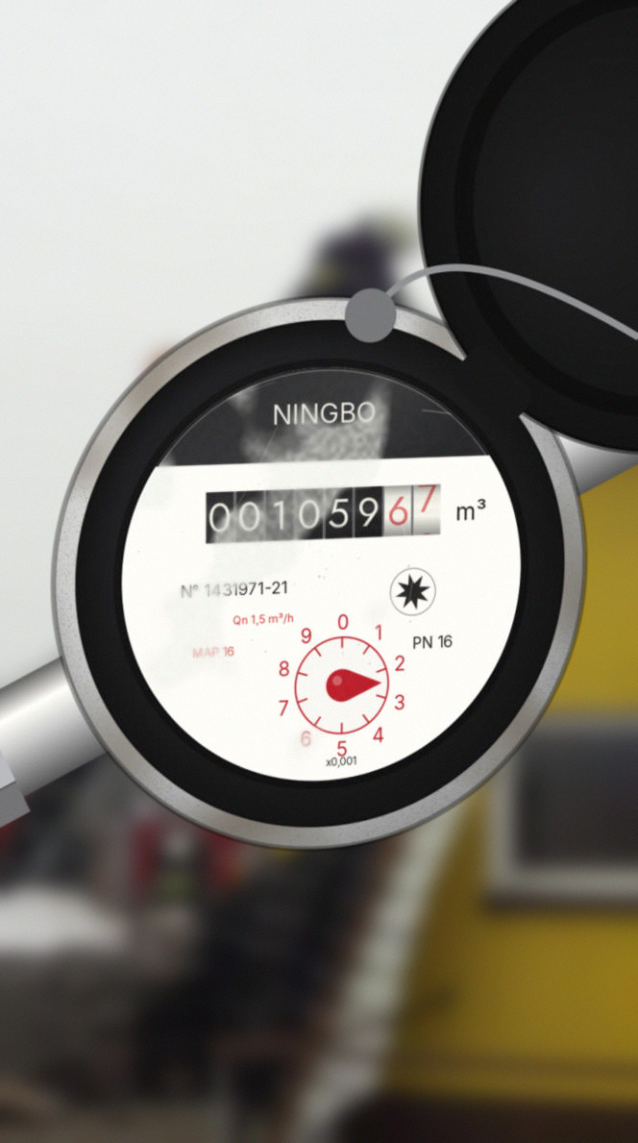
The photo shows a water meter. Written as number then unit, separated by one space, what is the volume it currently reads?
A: 1059.672 m³
